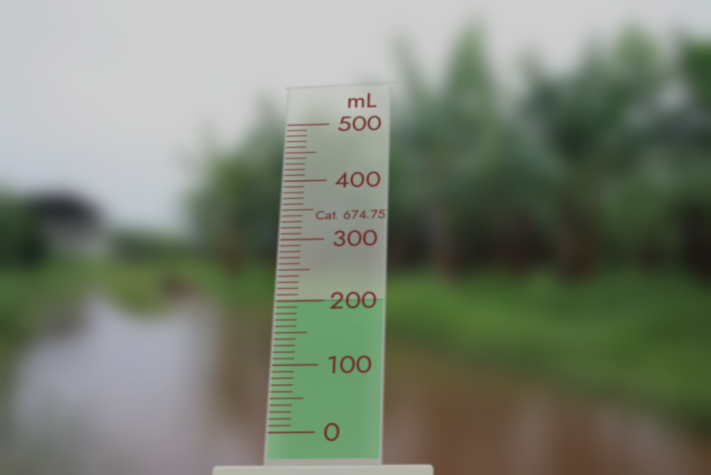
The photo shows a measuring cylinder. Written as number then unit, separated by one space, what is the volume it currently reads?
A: 200 mL
